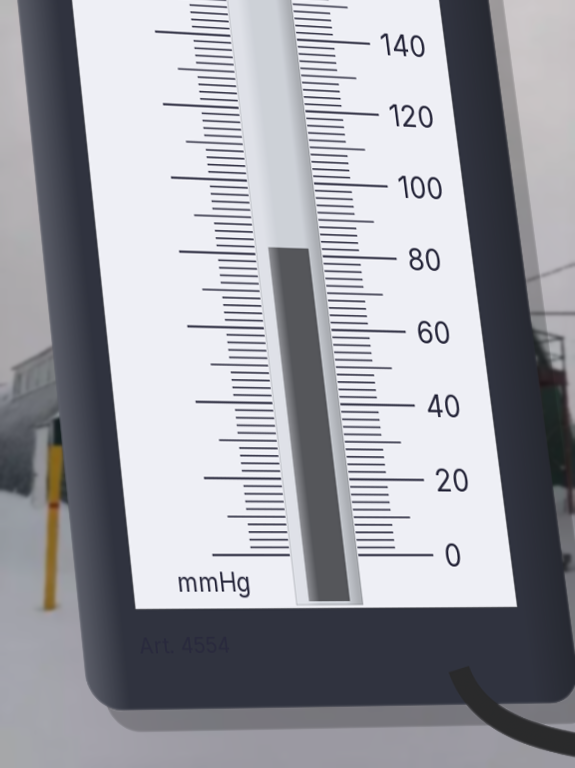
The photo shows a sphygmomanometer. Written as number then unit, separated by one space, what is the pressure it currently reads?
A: 82 mmHg
